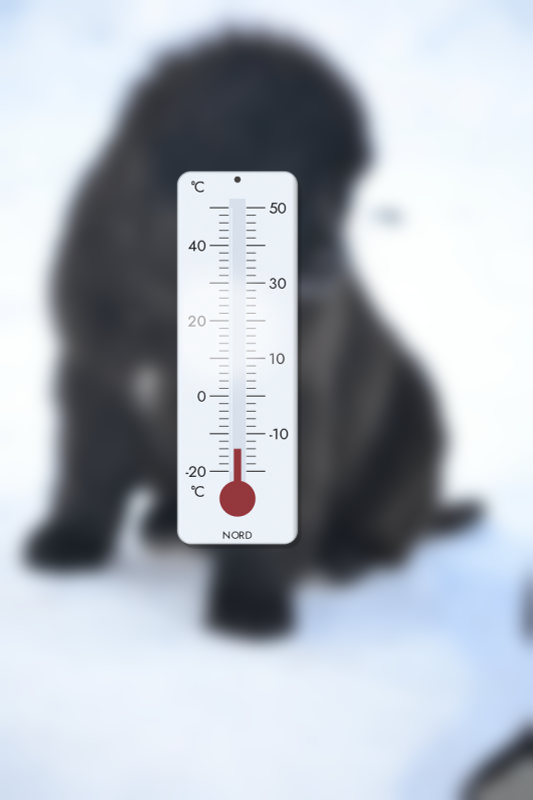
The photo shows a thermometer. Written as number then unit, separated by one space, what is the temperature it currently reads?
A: -14 °C
